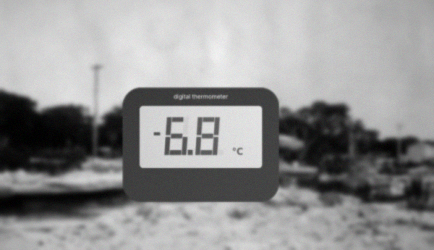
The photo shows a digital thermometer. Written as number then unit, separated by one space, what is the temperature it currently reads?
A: -6.8 °C
